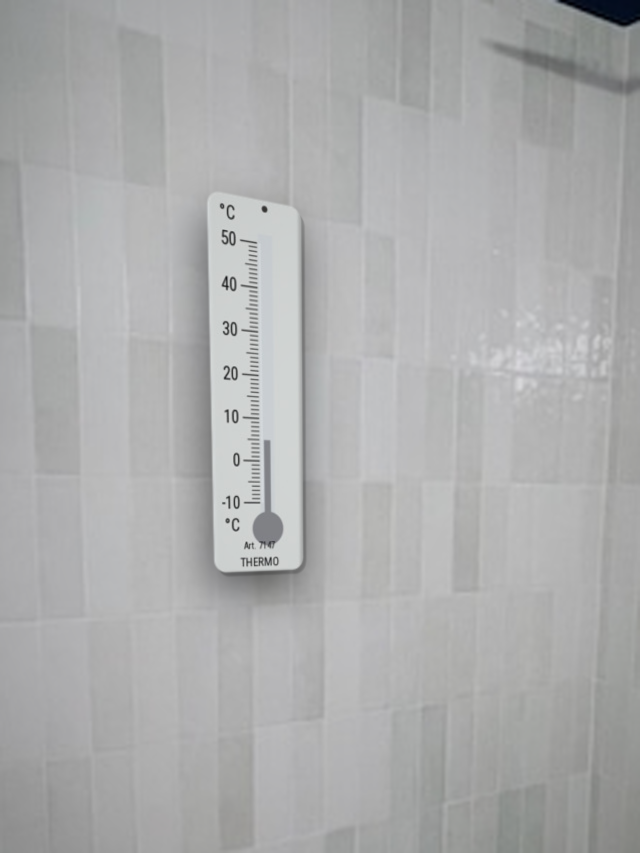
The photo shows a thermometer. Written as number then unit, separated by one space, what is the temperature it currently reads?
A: 5 °C
